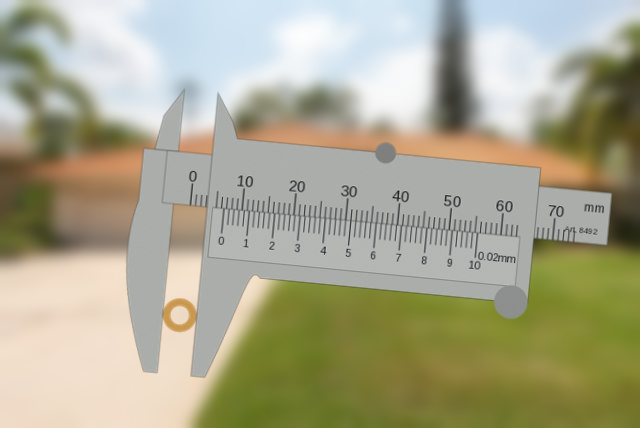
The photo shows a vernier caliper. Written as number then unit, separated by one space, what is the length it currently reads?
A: 6.5 mm
